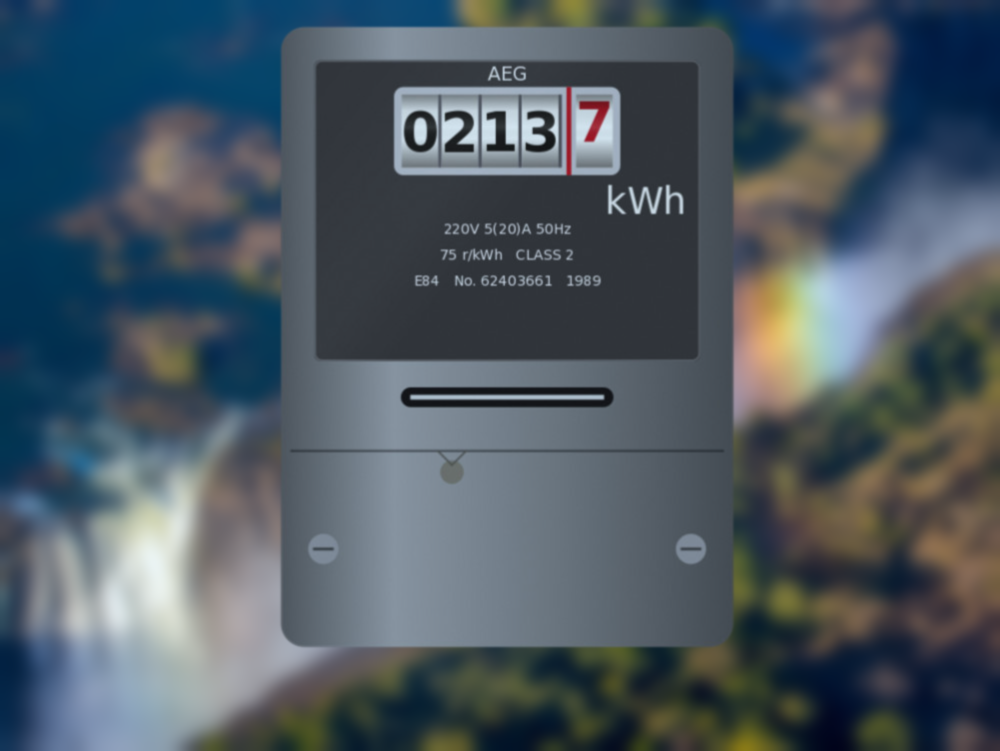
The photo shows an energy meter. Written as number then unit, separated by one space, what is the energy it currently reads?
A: 213.7 kWh
